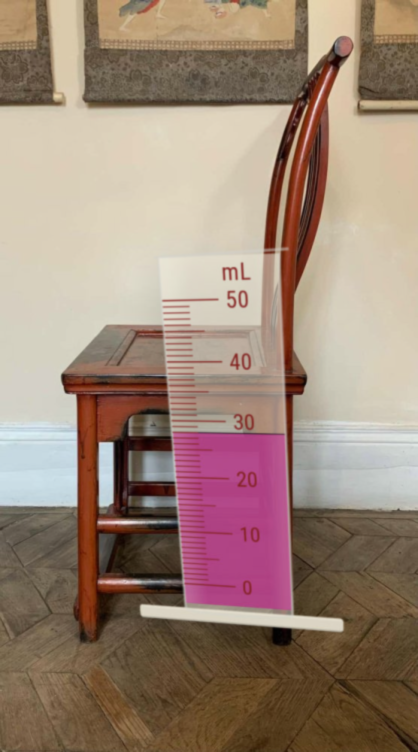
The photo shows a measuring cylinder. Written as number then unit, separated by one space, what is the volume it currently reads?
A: 28 mL
